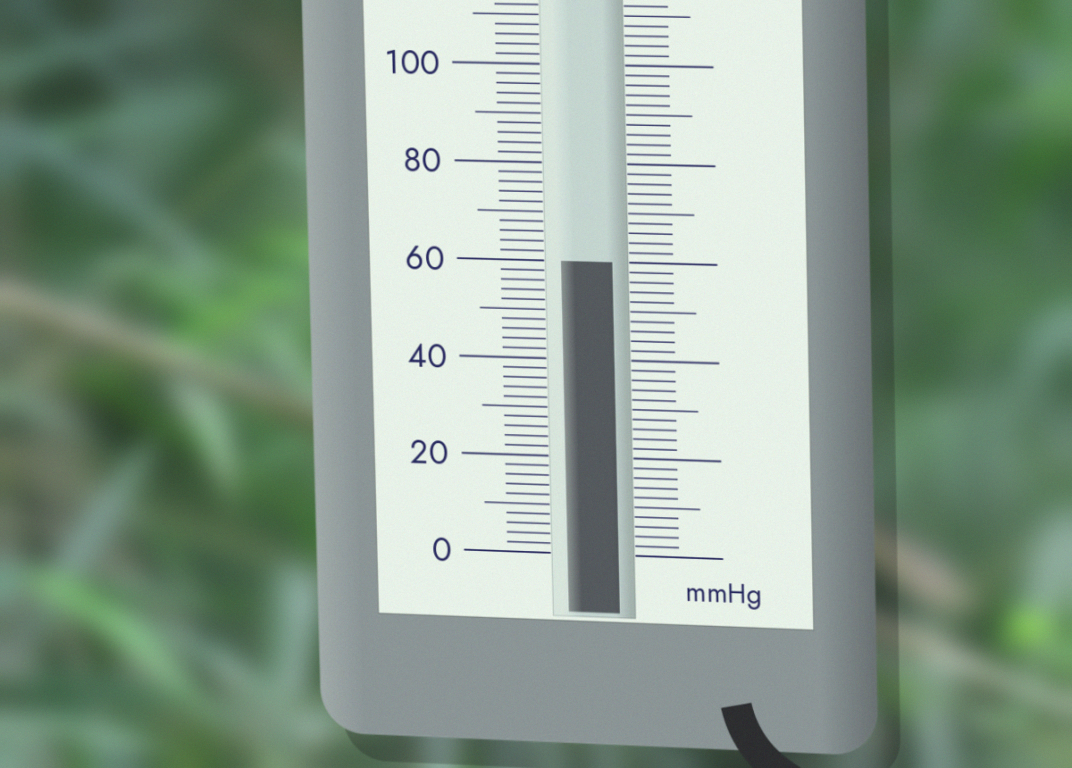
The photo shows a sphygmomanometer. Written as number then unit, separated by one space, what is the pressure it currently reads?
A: 60 mmHg
